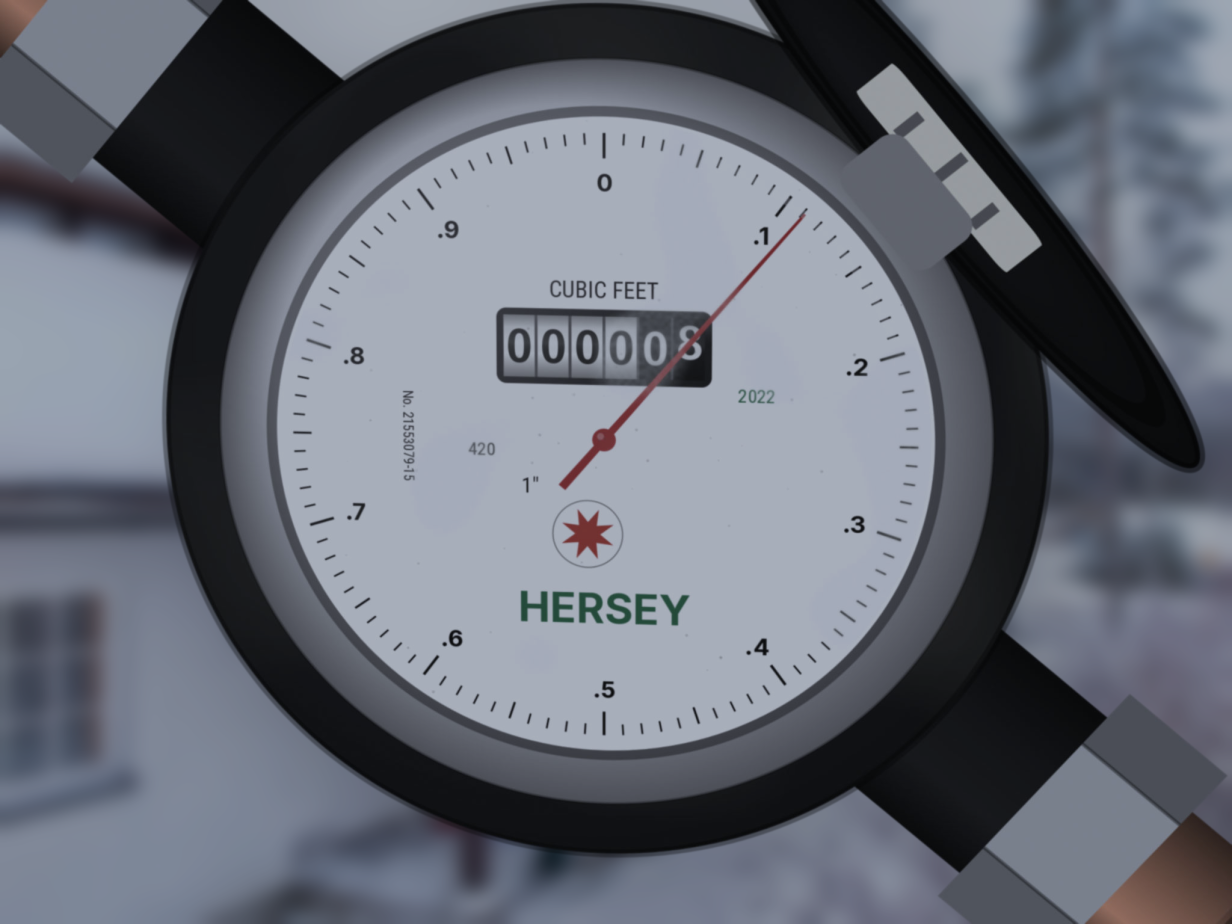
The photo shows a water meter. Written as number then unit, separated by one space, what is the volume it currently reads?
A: 8.11 ft³
